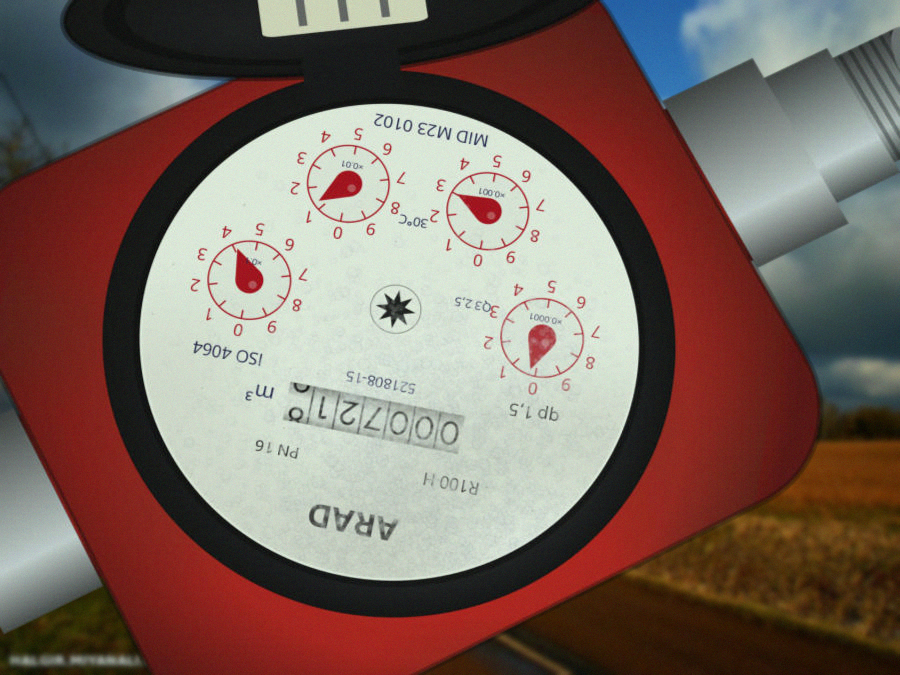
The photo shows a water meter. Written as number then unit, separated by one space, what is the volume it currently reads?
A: 7218.4130 m³
